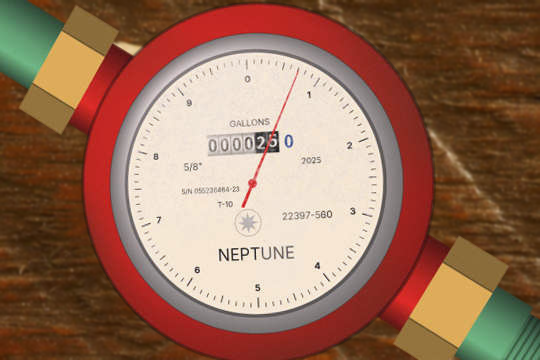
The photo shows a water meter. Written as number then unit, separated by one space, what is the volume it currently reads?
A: 250.7 gal
